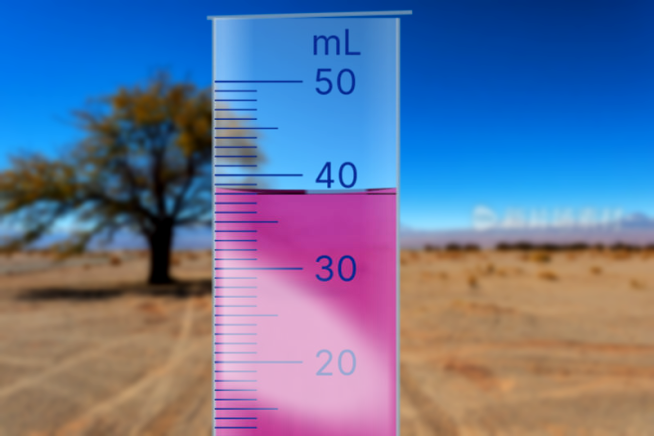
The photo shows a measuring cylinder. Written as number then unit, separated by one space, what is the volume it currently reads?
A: 38 mL
